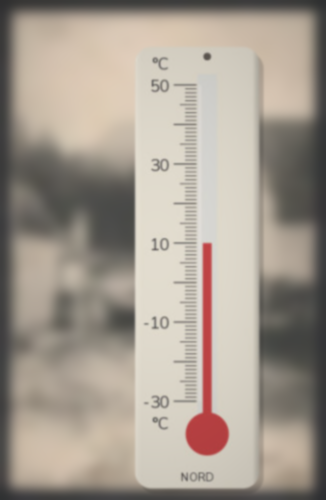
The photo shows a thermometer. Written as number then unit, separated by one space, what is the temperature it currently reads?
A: 10 °C
